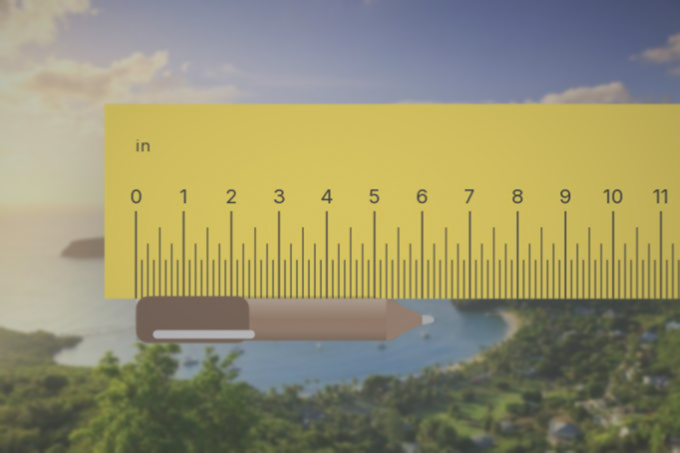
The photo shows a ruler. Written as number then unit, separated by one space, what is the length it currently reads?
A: 6.25 in
